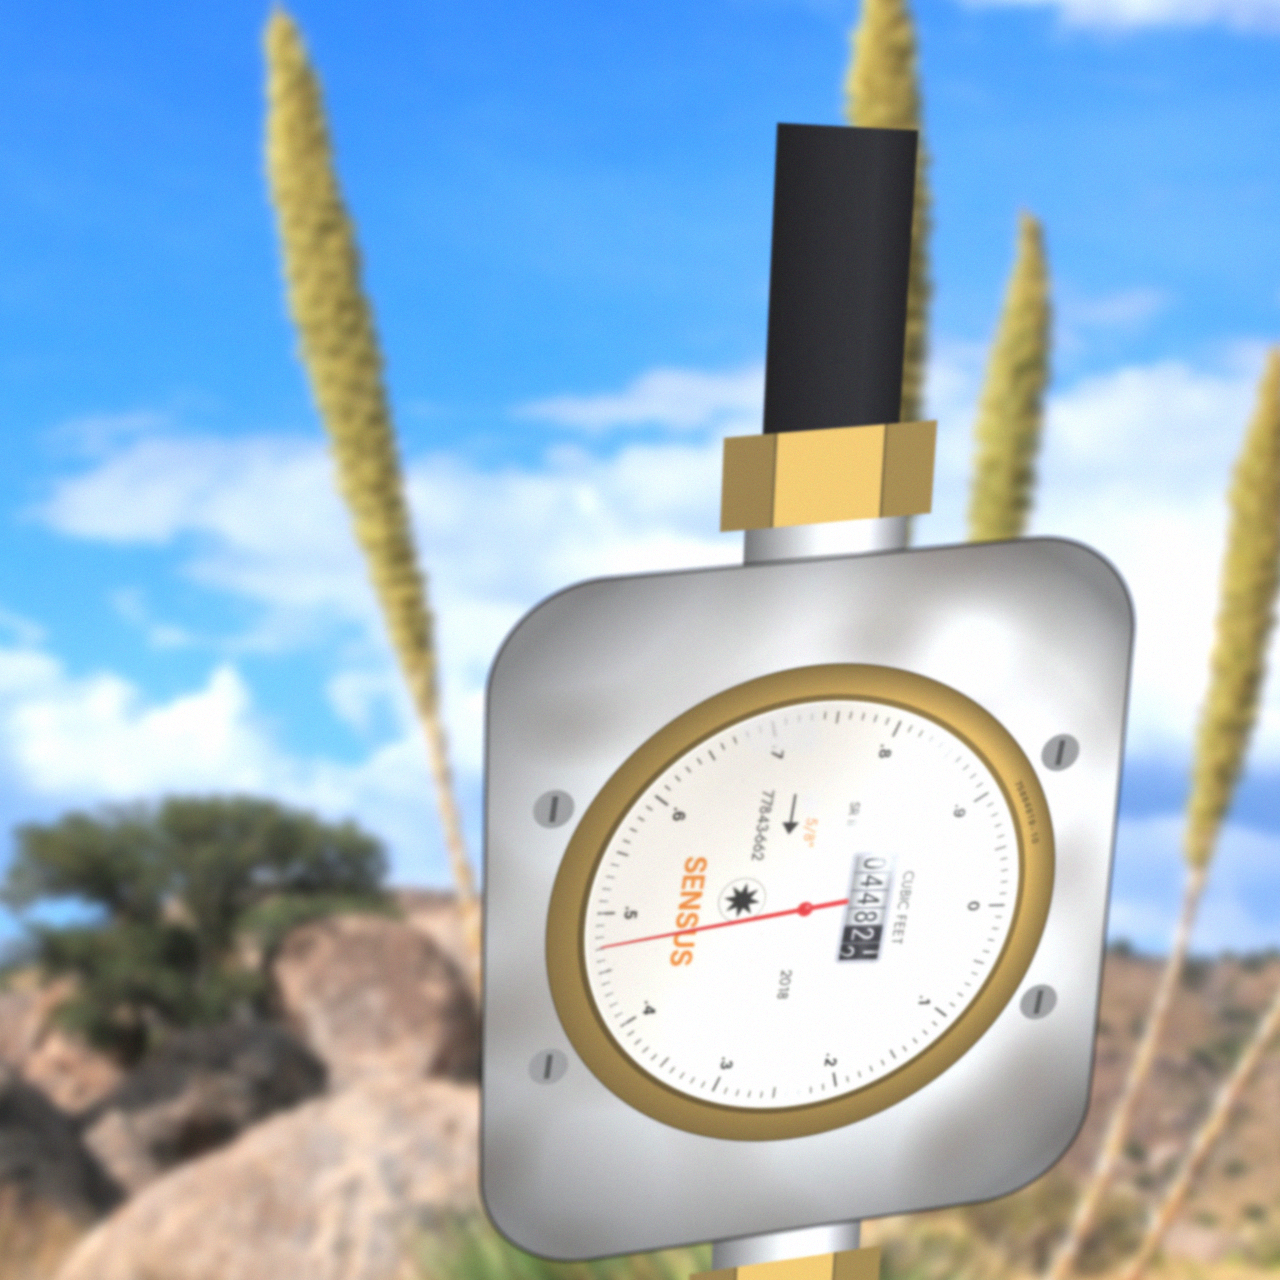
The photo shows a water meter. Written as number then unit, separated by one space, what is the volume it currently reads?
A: 44821.47 ft³
